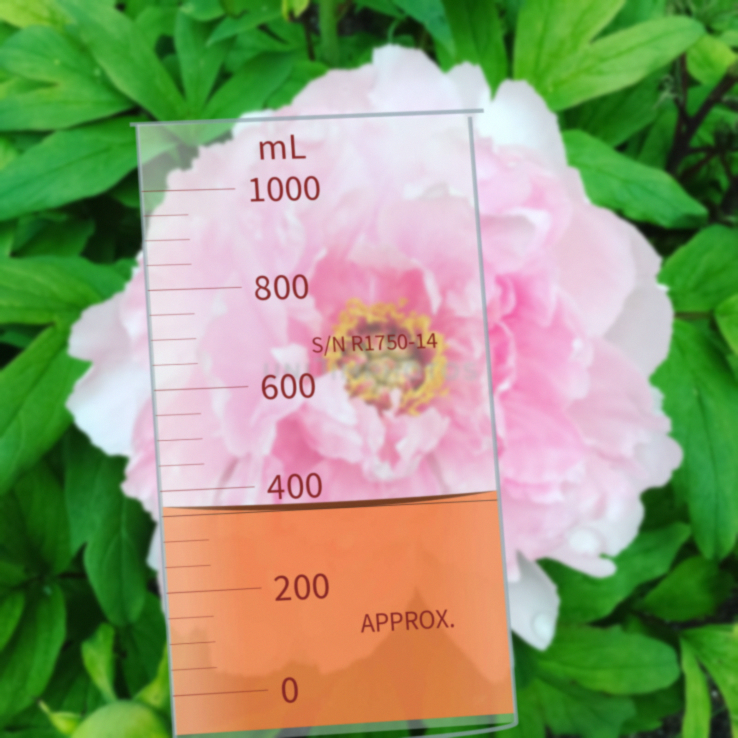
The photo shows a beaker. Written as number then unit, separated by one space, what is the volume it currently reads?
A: 350 mL
